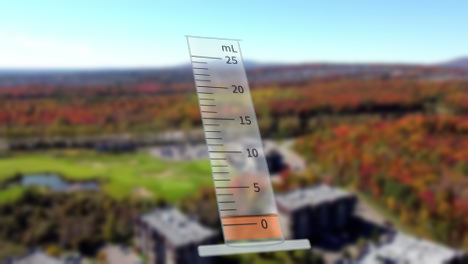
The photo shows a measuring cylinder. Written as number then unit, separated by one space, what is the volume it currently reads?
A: 1 mL
